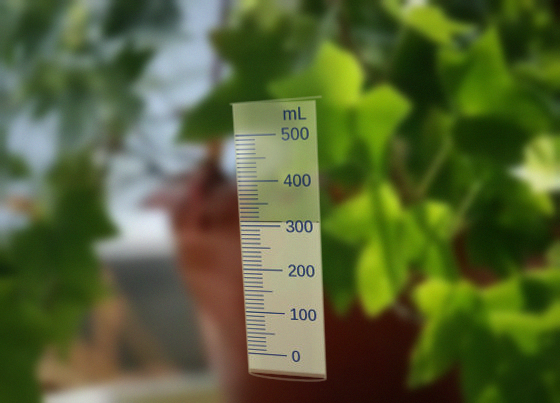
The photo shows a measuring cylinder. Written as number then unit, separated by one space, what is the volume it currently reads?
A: 310 mL
